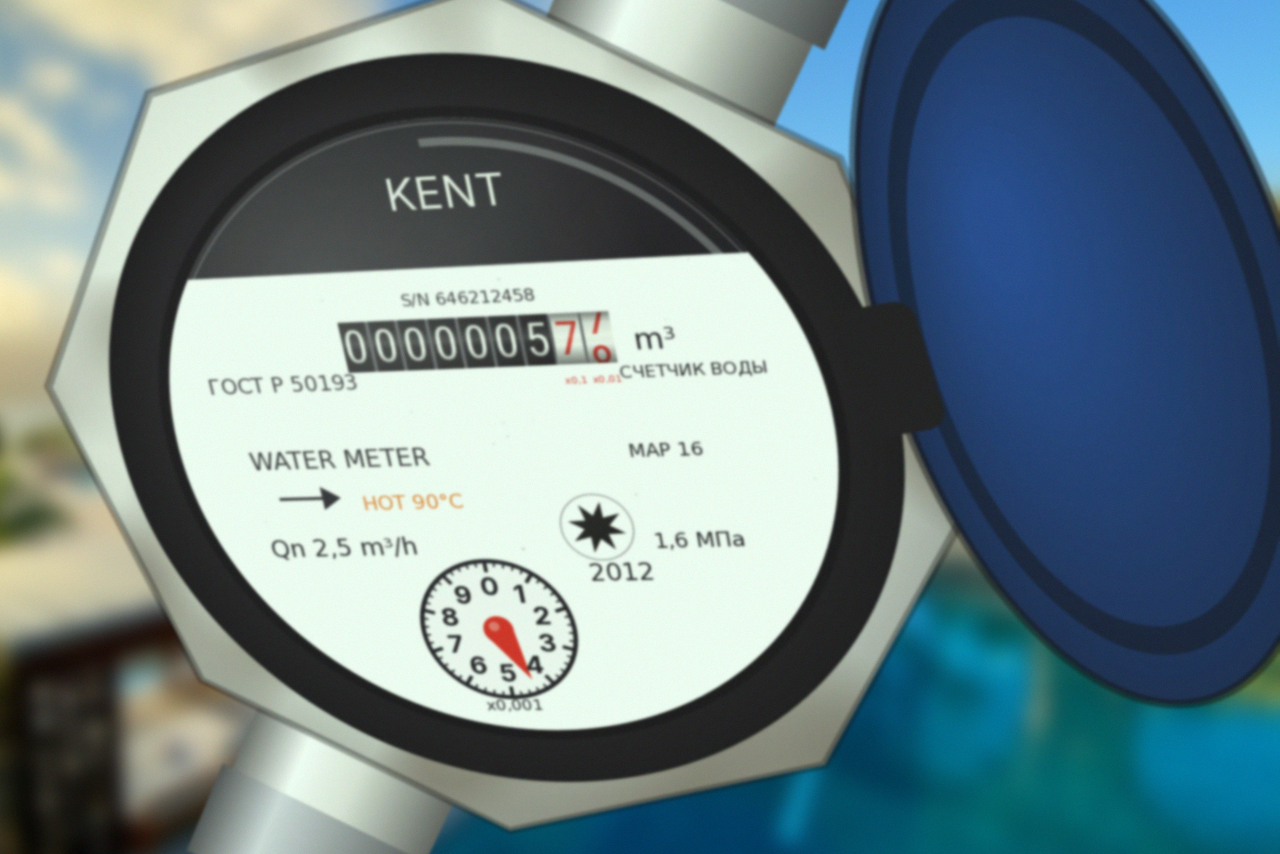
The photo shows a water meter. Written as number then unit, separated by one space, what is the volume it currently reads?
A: 5.774 m³
